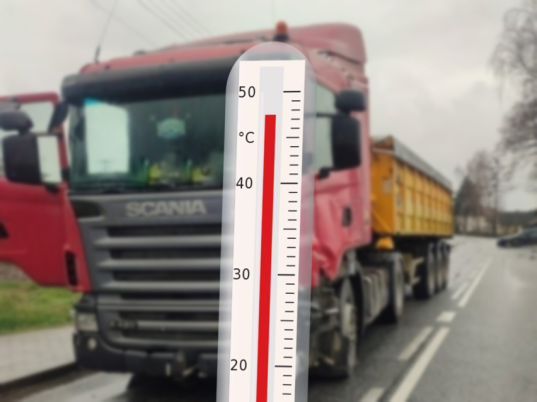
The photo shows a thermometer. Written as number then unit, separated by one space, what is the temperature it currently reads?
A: 47.5 °C
